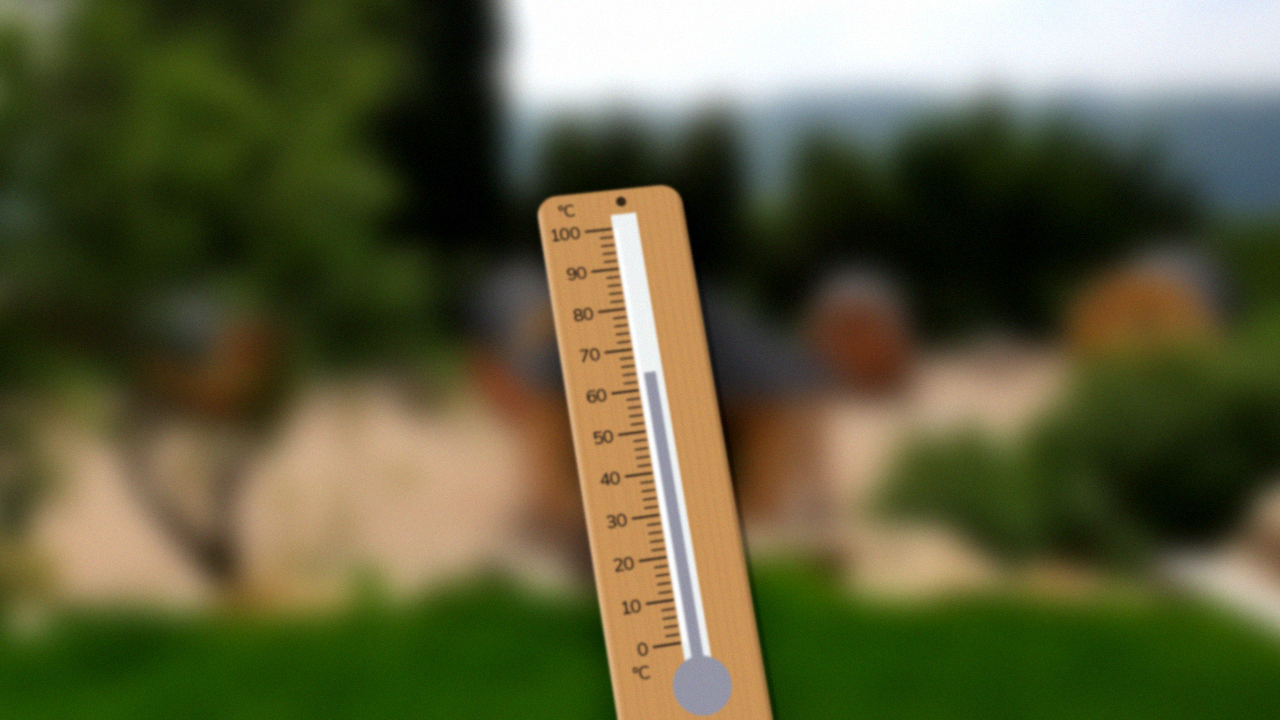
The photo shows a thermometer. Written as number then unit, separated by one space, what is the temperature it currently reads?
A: 64 °C
